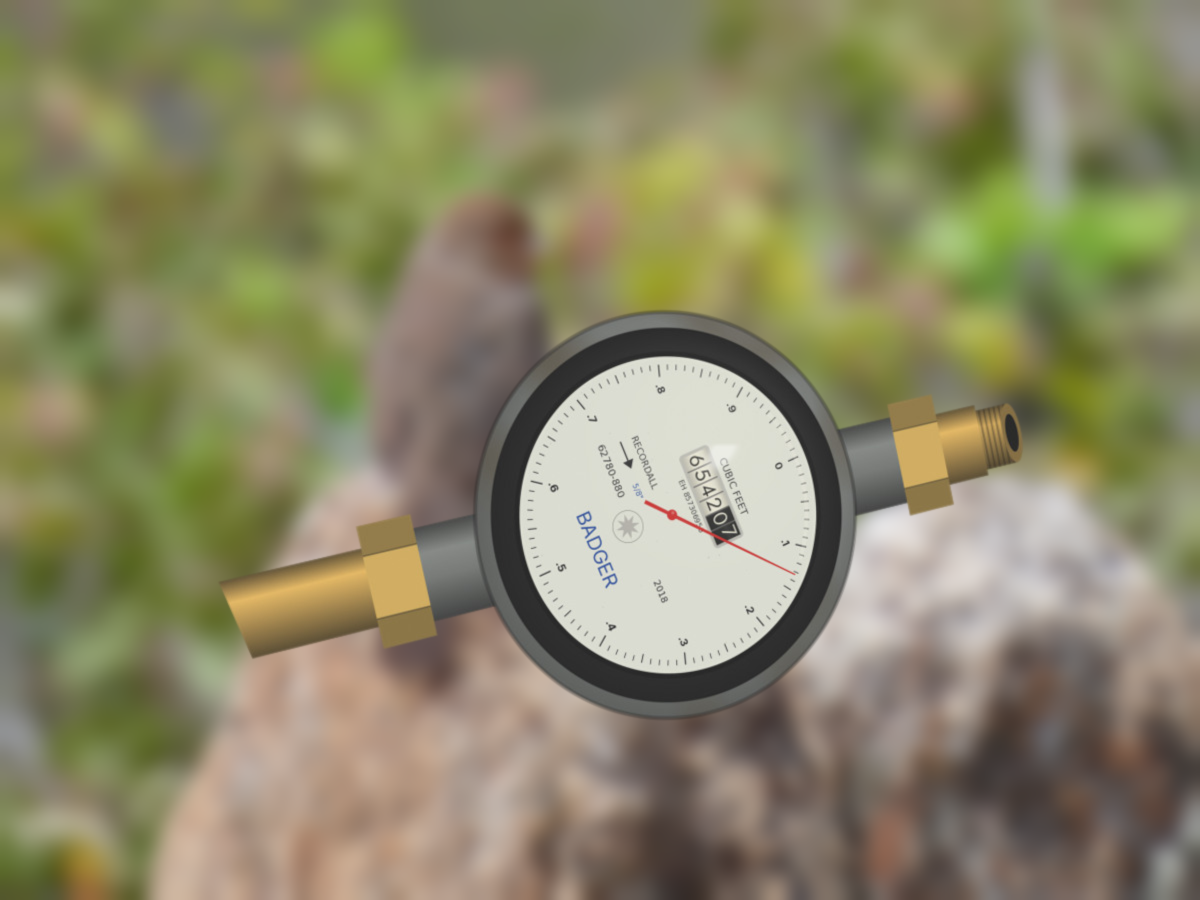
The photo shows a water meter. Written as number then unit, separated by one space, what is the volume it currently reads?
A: 654207.13 ft³
